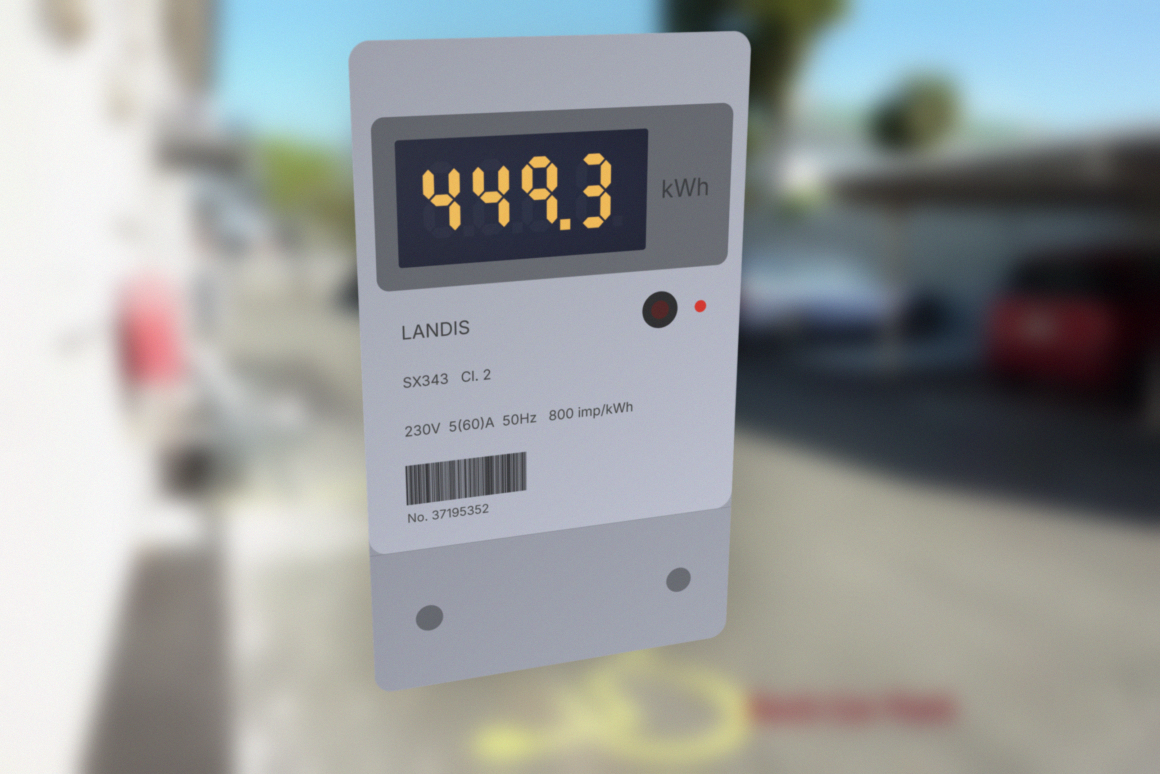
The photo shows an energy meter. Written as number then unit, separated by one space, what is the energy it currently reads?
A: 449.3 kWh
